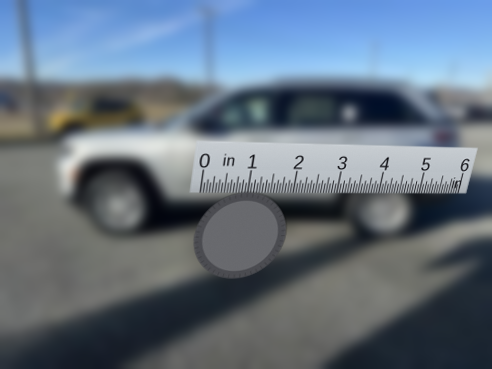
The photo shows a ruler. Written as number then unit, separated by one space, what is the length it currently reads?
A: 2 in
